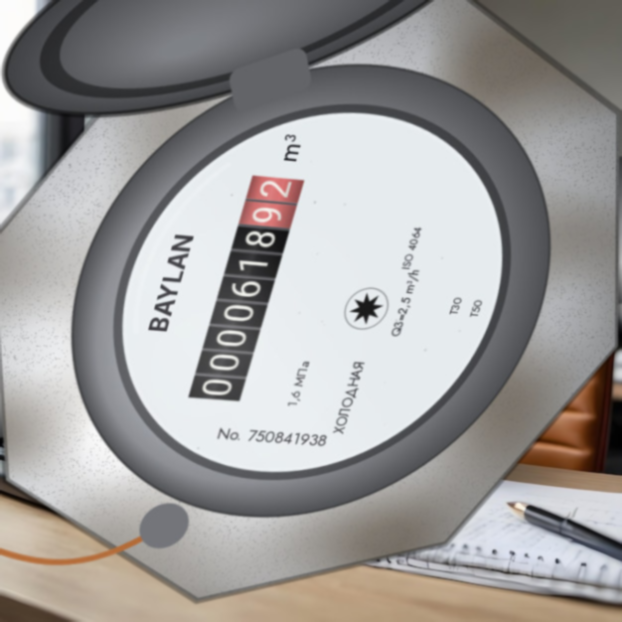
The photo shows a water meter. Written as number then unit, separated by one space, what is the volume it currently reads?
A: 618.92 m³
